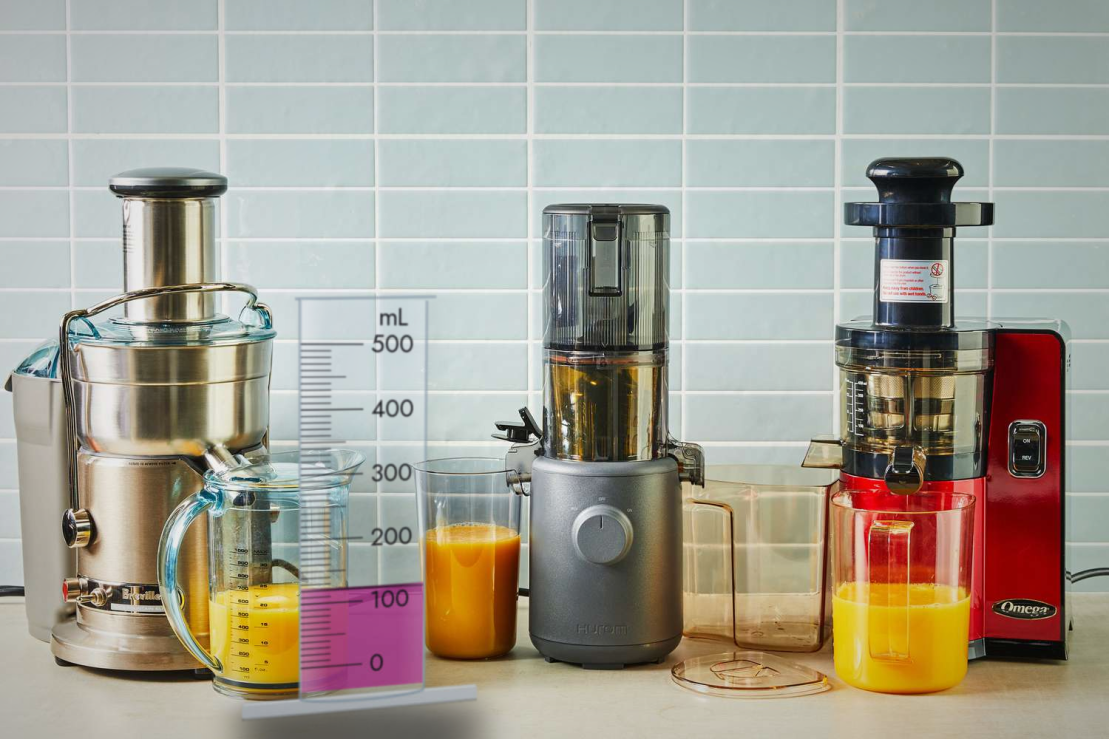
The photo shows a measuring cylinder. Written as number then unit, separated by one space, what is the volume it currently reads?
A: 120 mL
